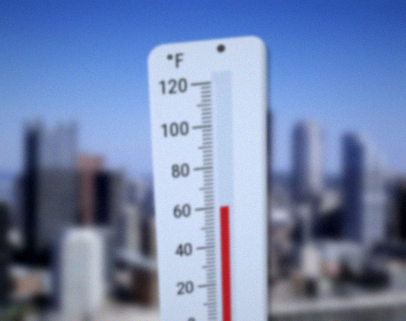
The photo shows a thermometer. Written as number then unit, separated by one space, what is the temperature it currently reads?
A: 60 °F
